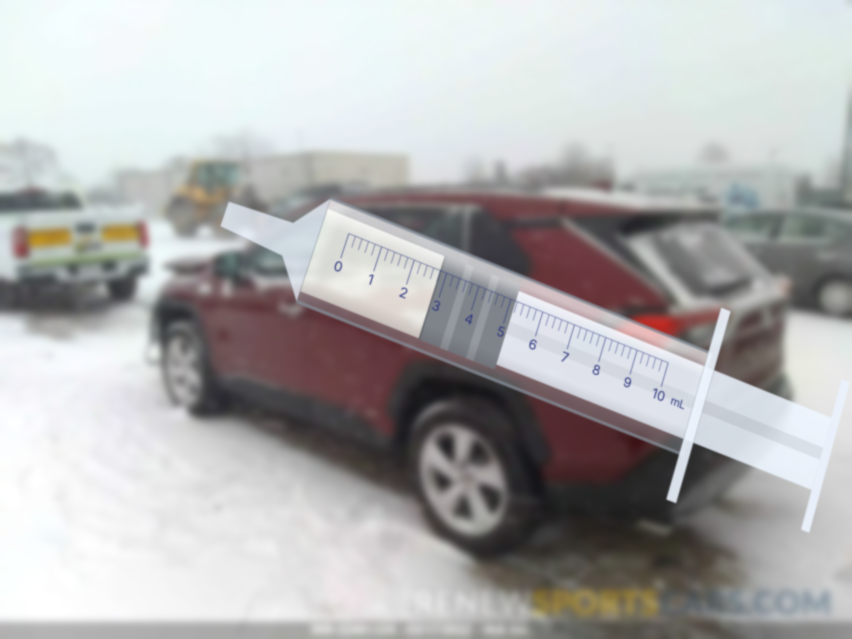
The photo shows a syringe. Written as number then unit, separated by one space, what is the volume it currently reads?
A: 2.8 mL
